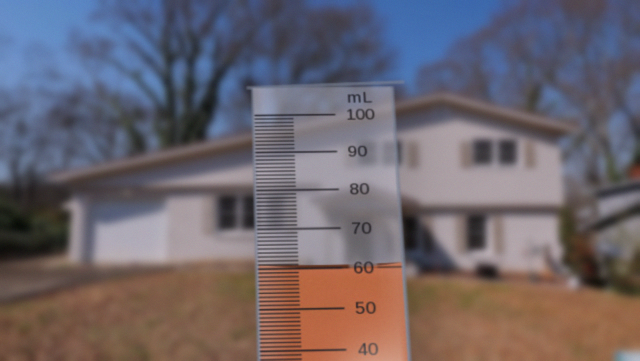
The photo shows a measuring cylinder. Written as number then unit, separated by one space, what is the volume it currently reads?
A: 60 mL
